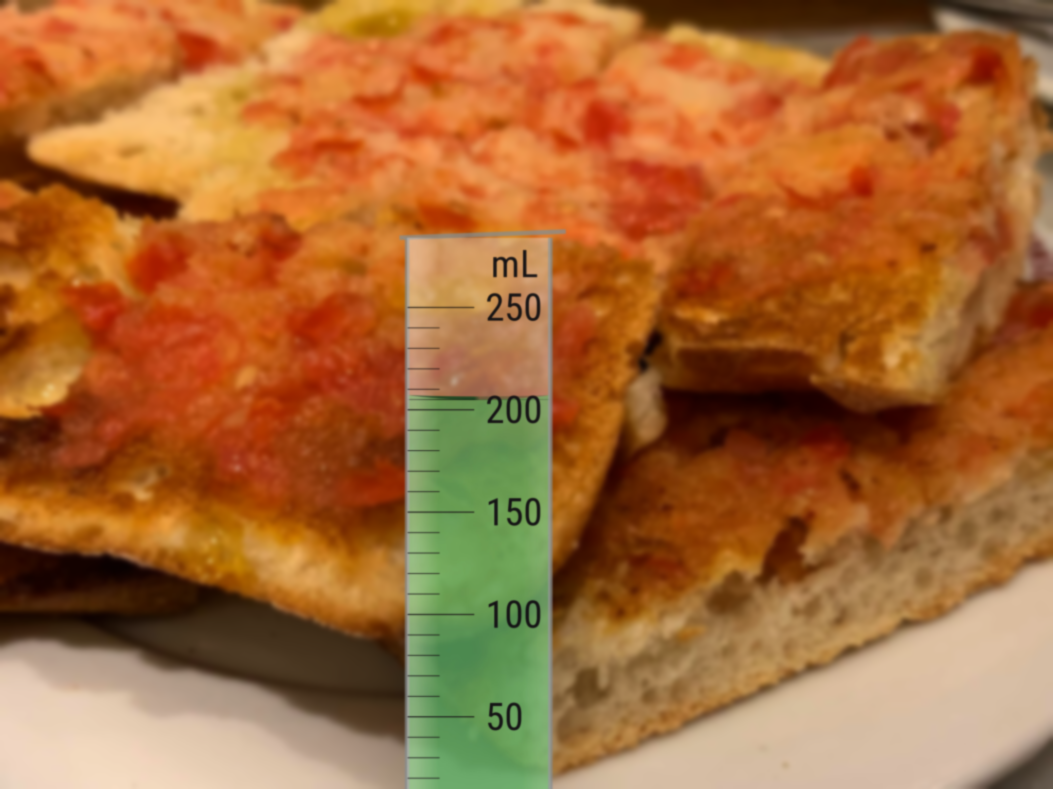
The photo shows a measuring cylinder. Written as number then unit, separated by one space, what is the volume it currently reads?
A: 205 mL
